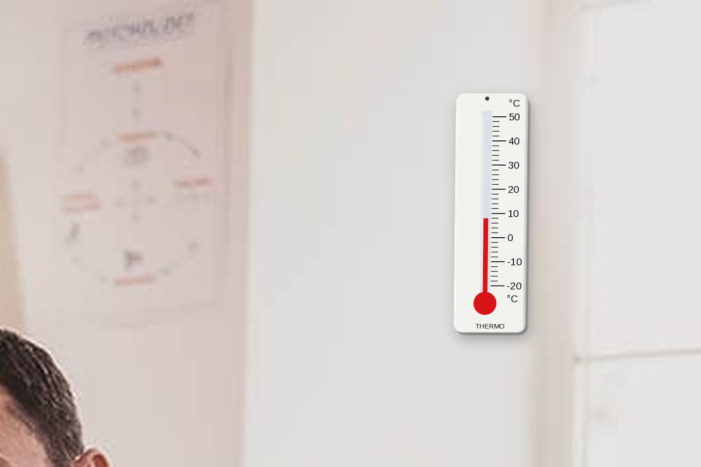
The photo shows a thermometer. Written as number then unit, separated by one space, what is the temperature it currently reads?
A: 8 °C
